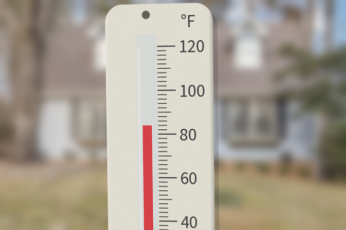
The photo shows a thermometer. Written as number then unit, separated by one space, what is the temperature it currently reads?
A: 84 °F
